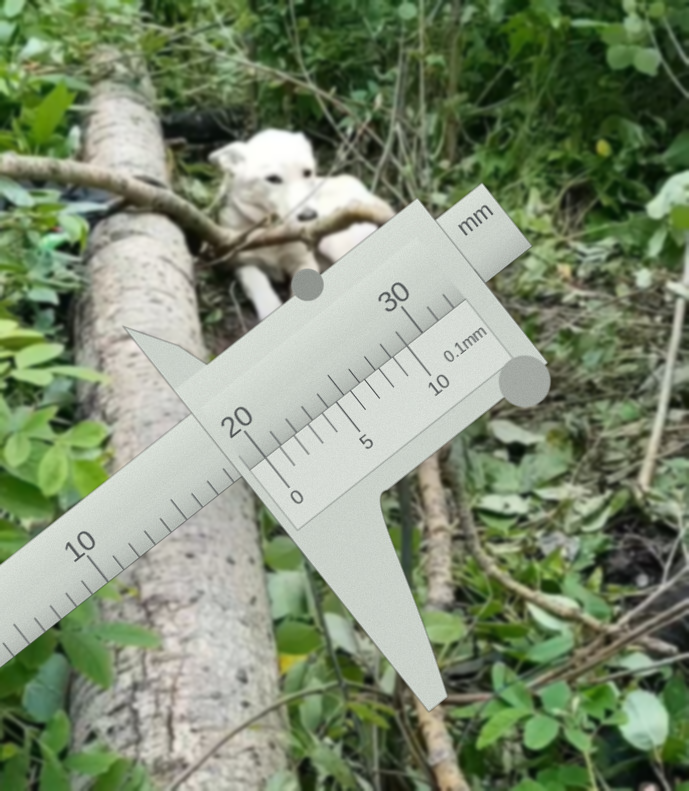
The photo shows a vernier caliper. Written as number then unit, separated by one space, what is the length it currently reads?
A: 20.0 mm
